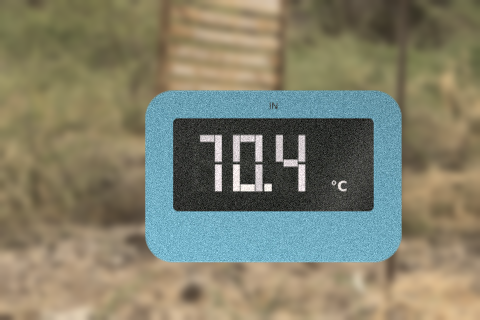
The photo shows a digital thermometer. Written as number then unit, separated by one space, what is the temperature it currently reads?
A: 70.4 °C
